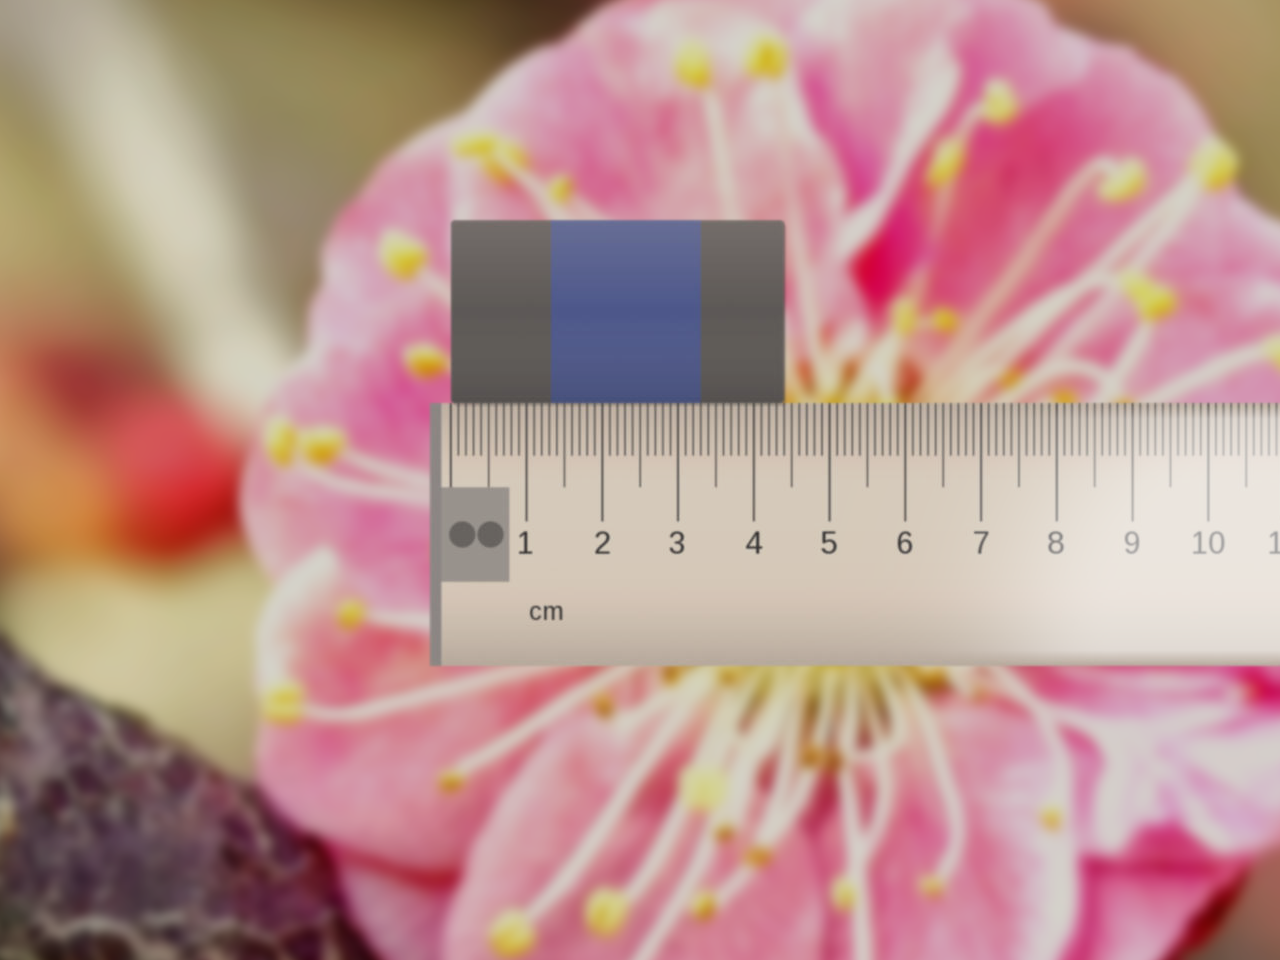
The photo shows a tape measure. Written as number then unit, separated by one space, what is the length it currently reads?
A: 4.4 cm
